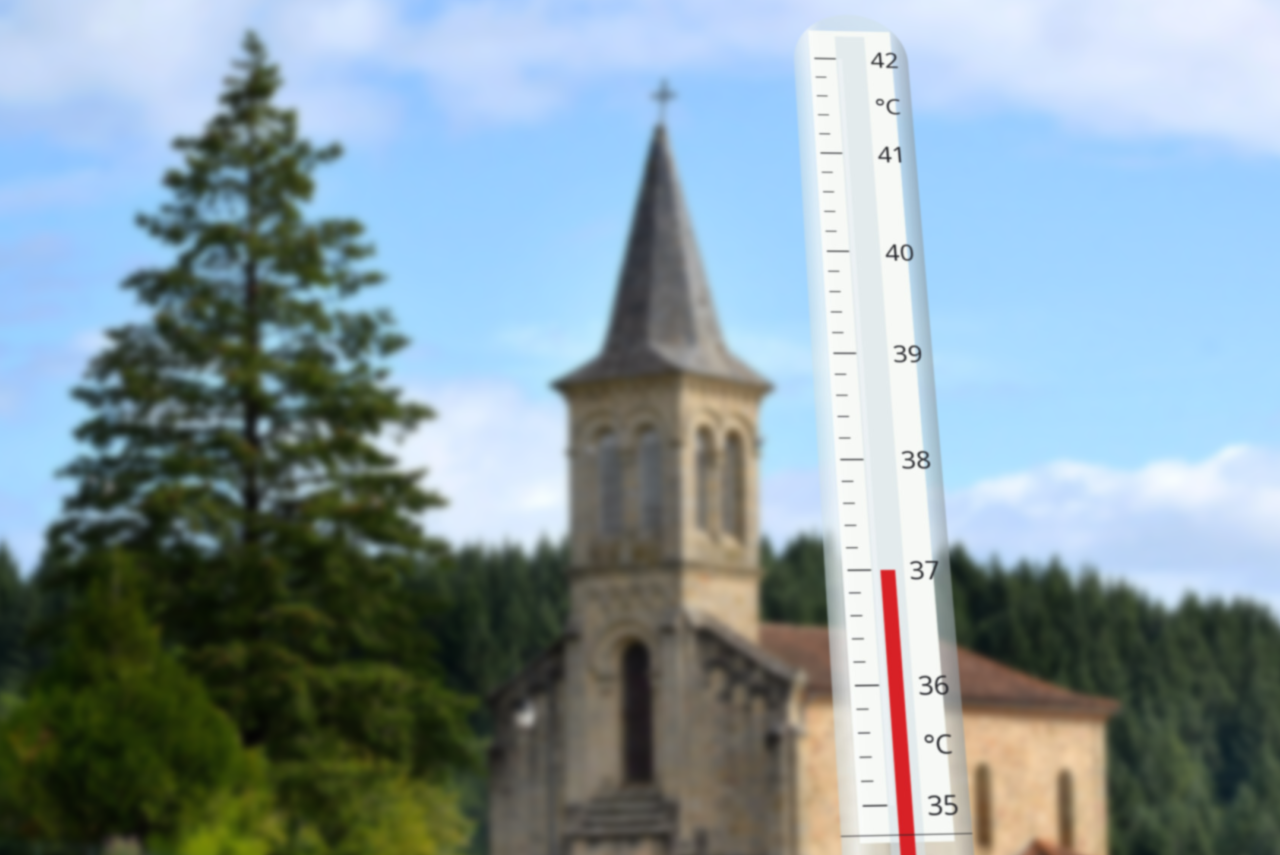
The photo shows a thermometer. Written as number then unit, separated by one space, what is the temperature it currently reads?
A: 37 °C
